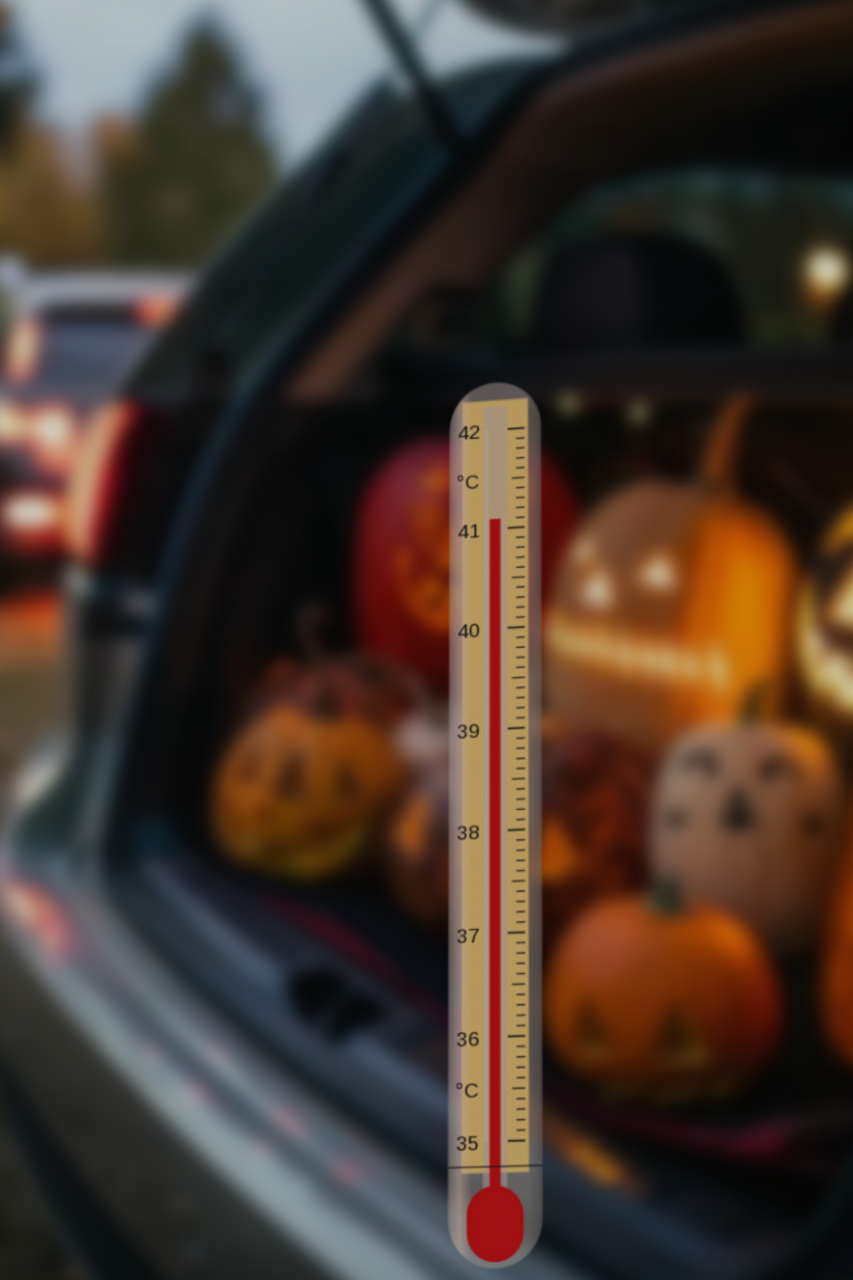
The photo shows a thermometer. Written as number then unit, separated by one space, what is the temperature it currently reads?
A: 41.1 °C
